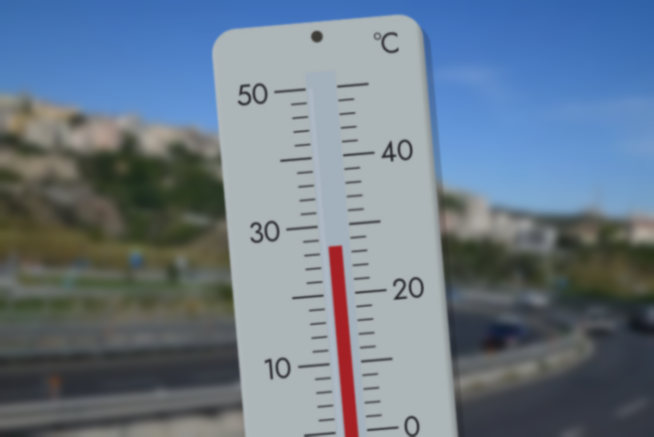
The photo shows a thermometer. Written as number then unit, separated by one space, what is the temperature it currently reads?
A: 27 °C
